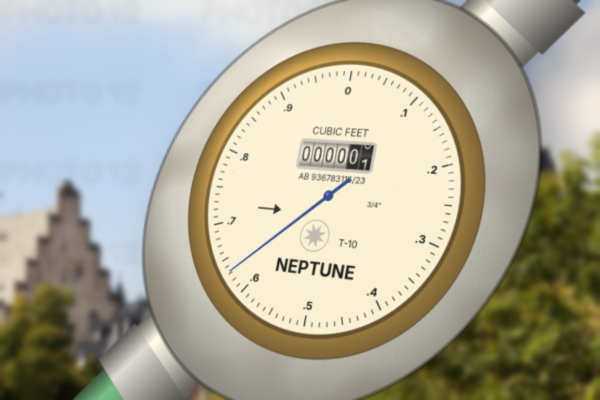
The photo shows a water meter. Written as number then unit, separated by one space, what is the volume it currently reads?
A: 0.63 ft³
